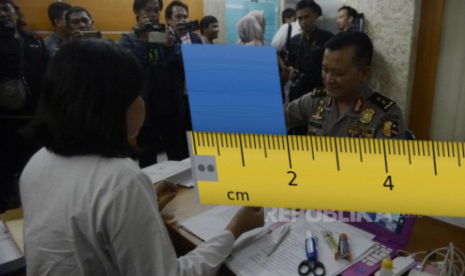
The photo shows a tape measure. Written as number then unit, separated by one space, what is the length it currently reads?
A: 2 cm
